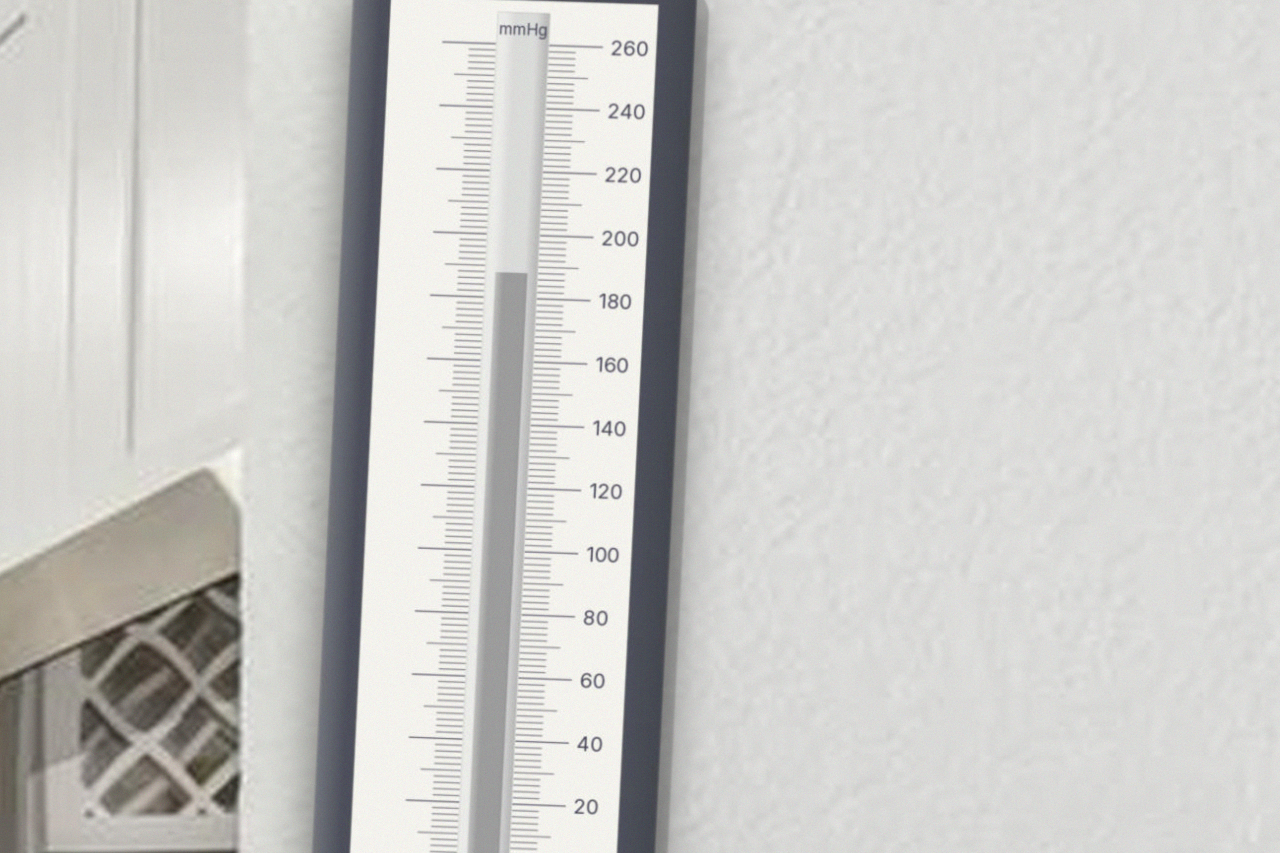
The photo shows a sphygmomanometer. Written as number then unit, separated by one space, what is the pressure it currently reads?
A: 188 mmHg
